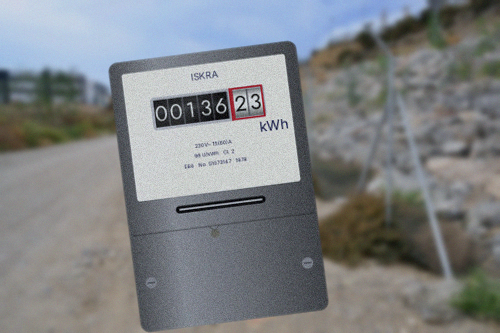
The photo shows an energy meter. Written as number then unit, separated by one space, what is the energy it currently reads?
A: 136.23 kWh
